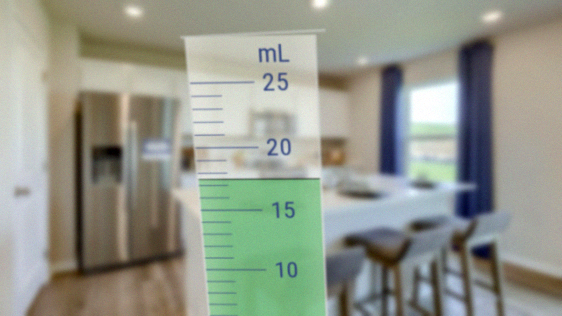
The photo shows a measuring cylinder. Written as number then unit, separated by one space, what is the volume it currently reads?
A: 17.5 mL
